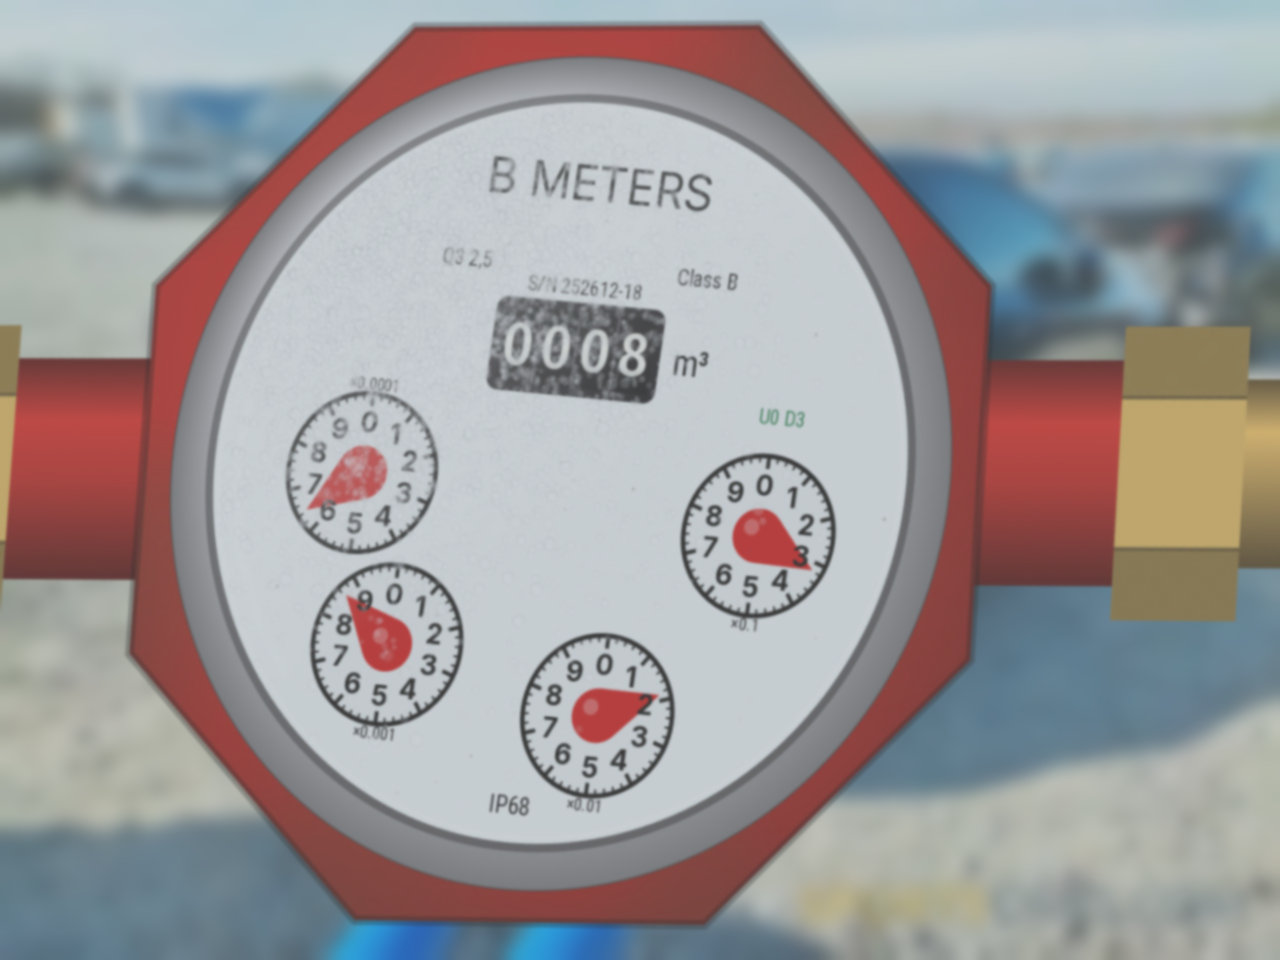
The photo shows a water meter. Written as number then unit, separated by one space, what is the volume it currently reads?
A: 8.3186 m³
